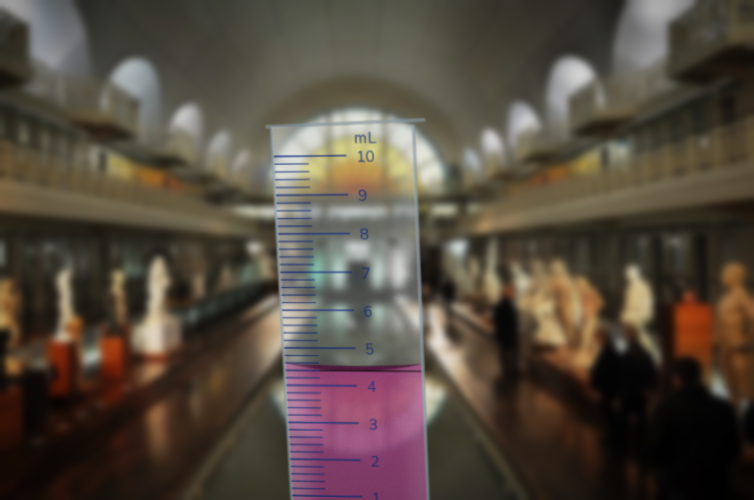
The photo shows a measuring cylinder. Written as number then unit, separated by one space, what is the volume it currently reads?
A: 4.4 mL
